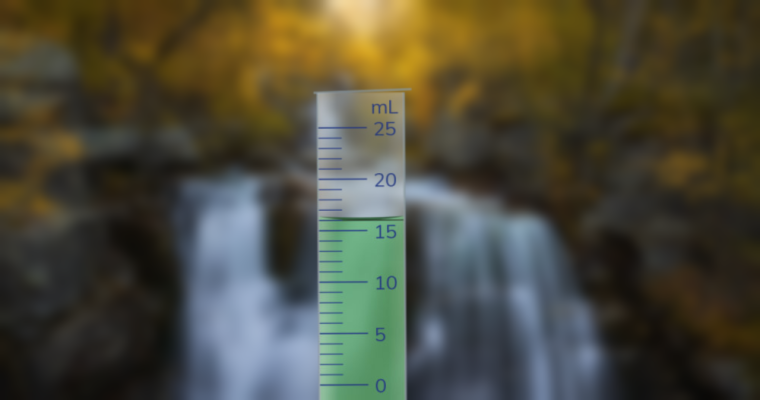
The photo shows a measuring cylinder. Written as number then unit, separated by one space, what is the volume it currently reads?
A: 16 mL
